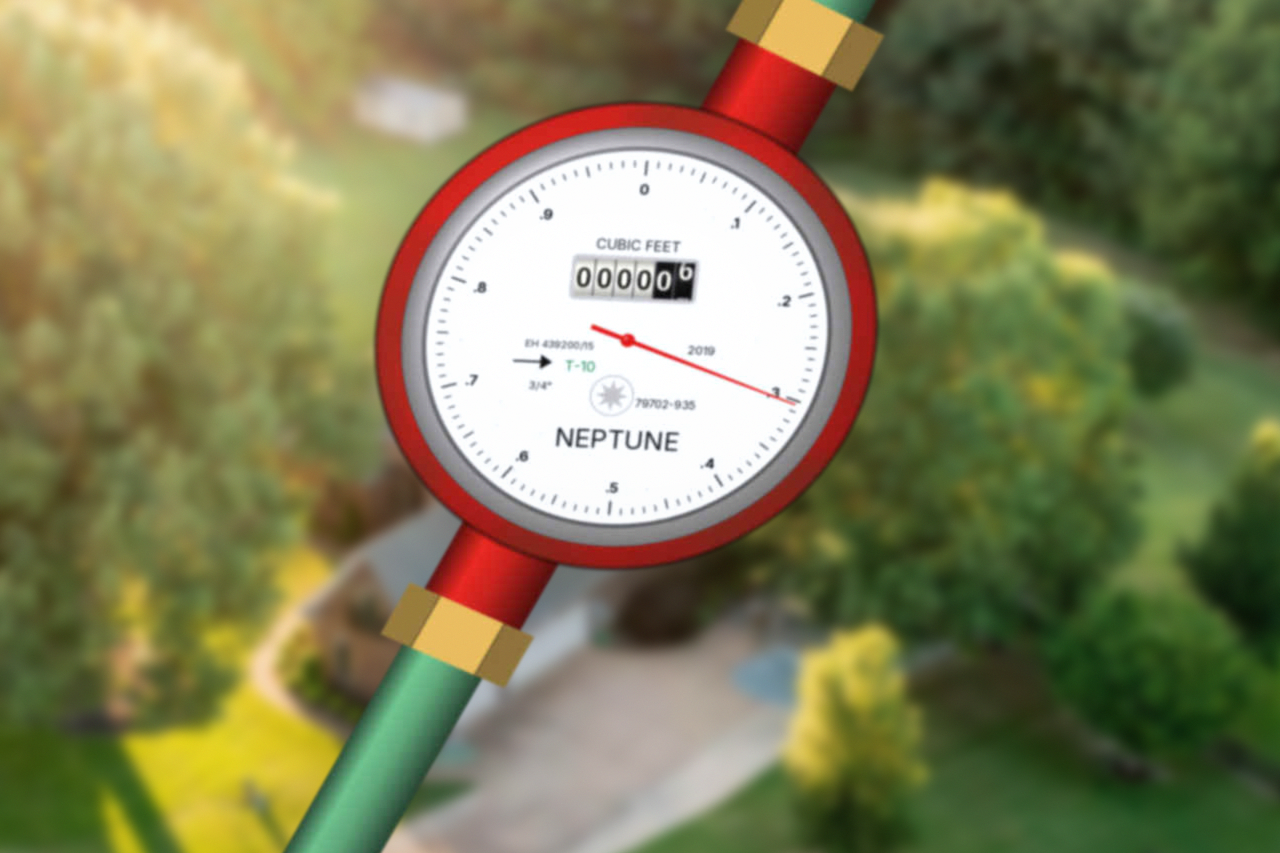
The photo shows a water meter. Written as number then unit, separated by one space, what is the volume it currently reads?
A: 6.30 ft³
